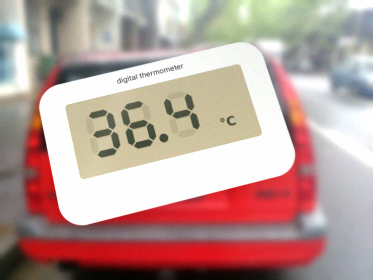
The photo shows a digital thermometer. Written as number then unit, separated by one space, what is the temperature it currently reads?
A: 36.4 °C
